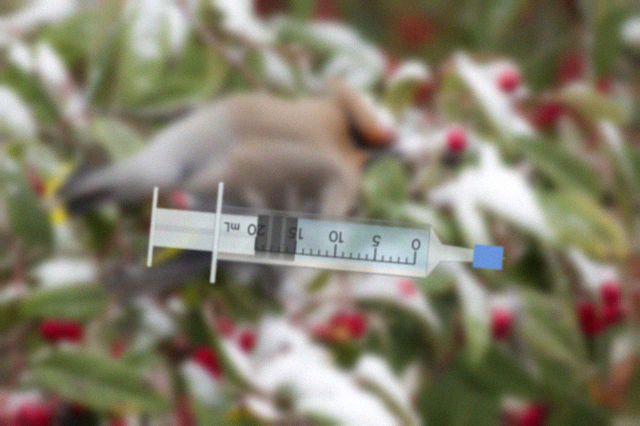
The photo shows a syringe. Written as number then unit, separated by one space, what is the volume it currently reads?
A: 15 mL
